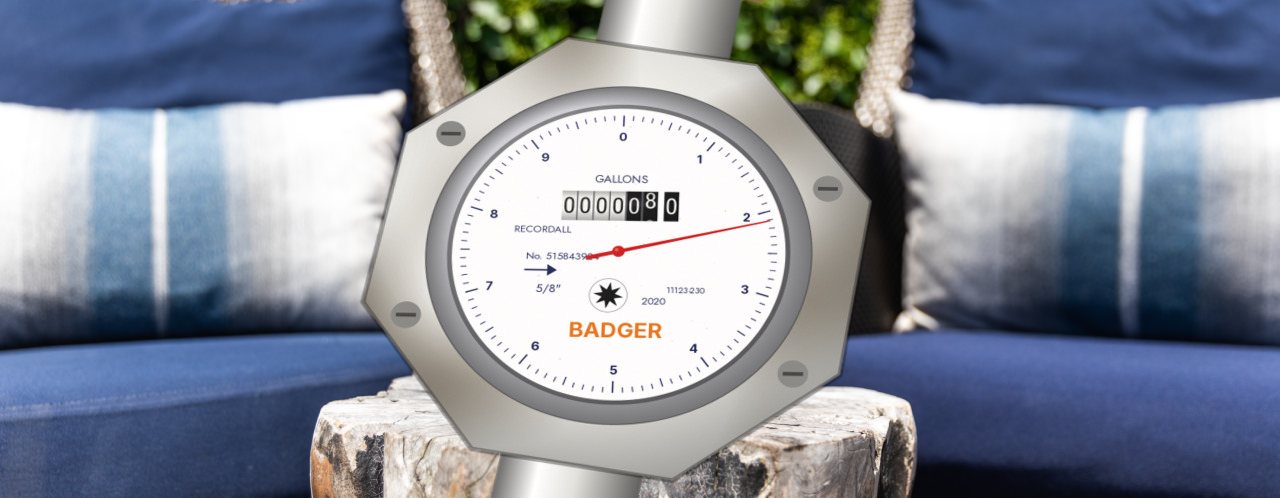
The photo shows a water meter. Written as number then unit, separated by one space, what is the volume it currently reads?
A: 82.1 gal
